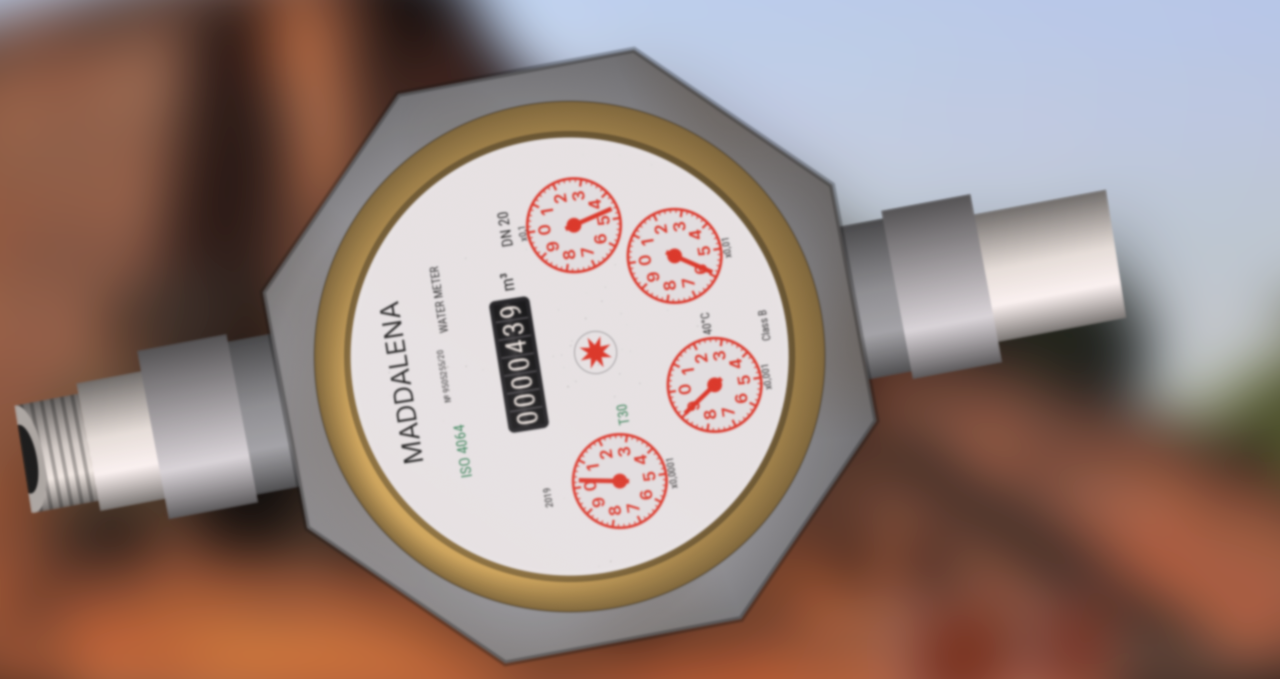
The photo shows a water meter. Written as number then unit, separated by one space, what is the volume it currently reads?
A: 439.4590 m³
